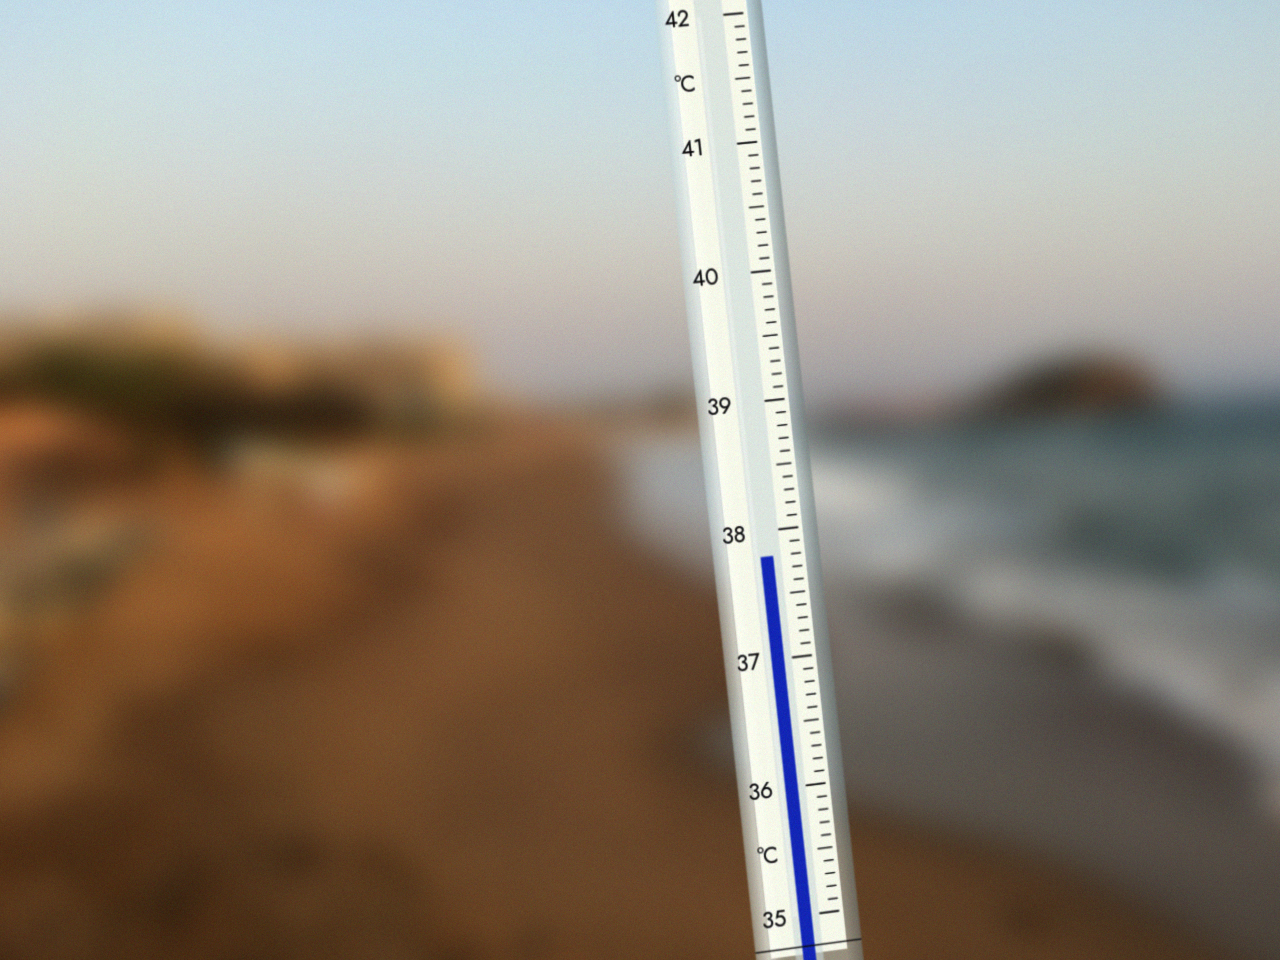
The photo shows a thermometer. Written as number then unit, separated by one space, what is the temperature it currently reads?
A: 37.8 °C
